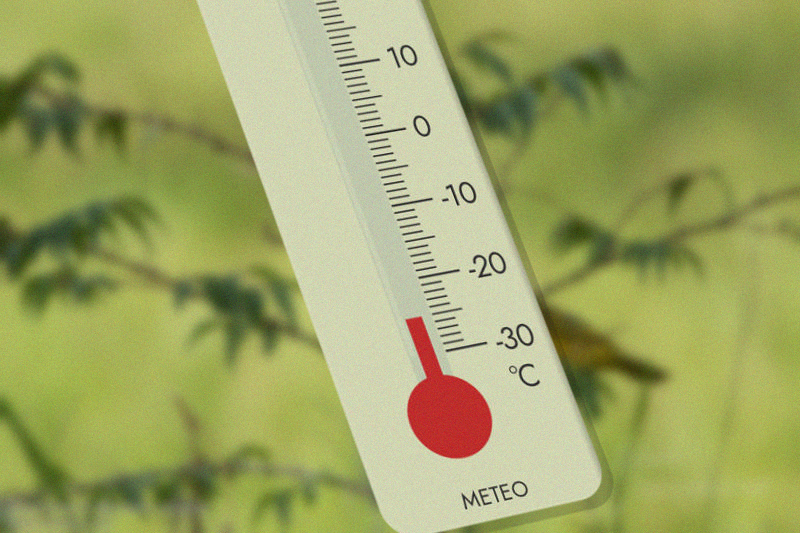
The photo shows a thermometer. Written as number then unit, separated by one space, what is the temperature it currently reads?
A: -25 °C
